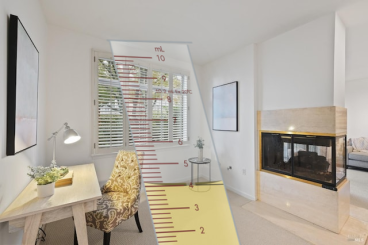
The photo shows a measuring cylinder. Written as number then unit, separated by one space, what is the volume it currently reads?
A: 4 mL
